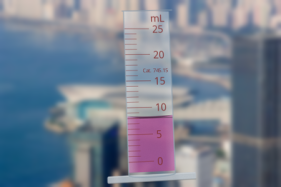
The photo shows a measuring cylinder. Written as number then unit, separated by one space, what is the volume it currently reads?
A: 8 mL
